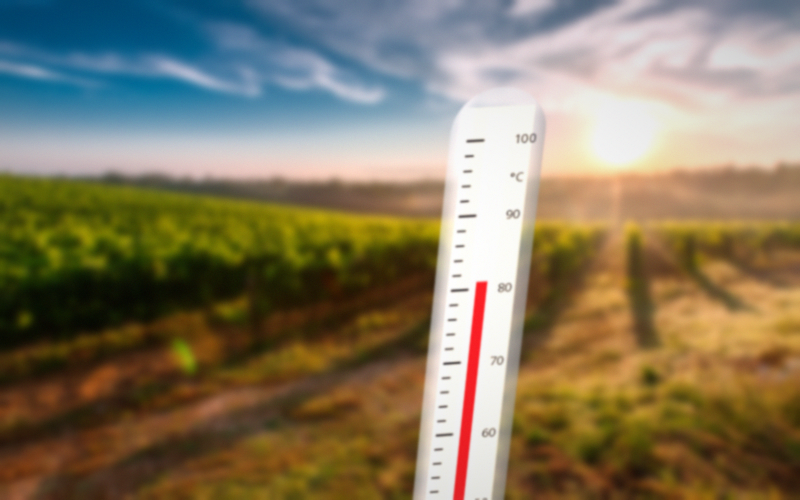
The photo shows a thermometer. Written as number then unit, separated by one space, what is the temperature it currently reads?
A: 81 °C
